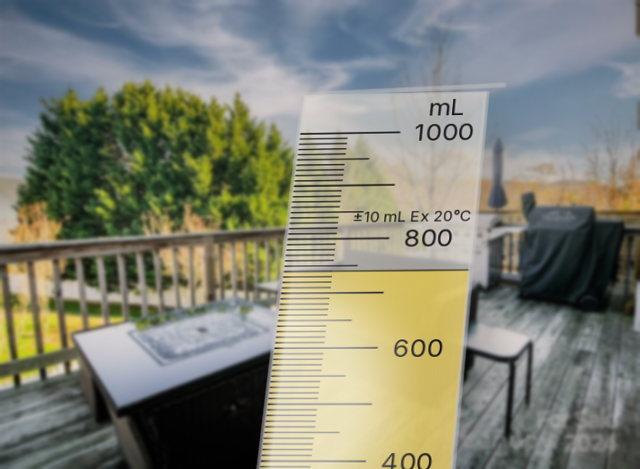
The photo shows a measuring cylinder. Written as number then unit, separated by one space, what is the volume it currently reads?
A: 740 mL
